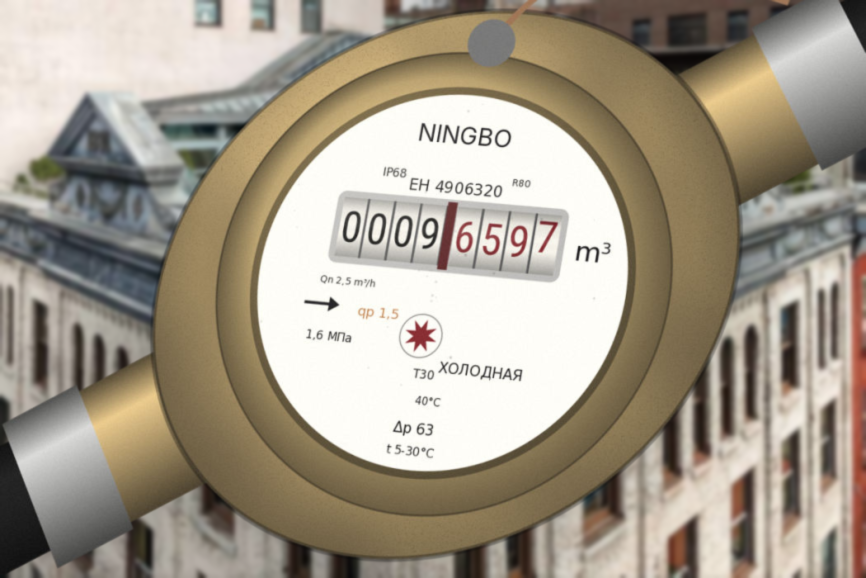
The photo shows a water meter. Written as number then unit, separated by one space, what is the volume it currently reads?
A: 9.6597 m³
